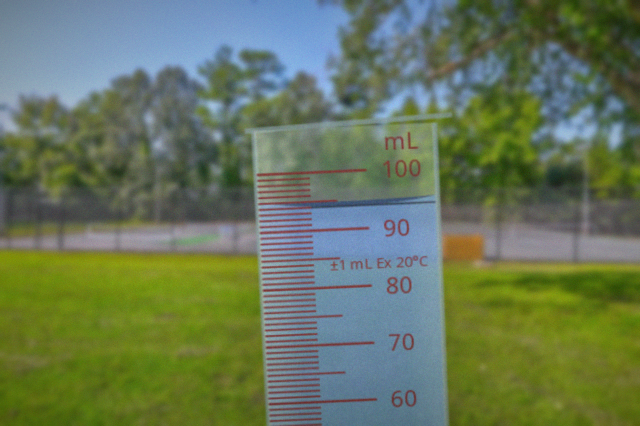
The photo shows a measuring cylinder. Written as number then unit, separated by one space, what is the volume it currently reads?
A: 94 mL
